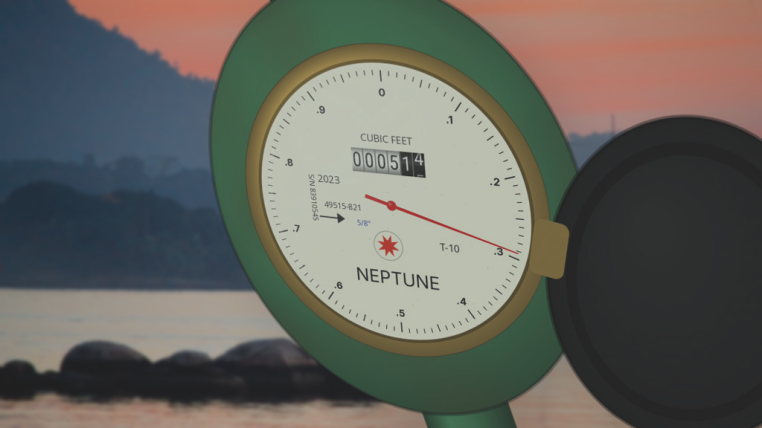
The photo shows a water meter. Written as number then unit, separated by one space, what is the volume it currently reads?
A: 514.29 ft³
